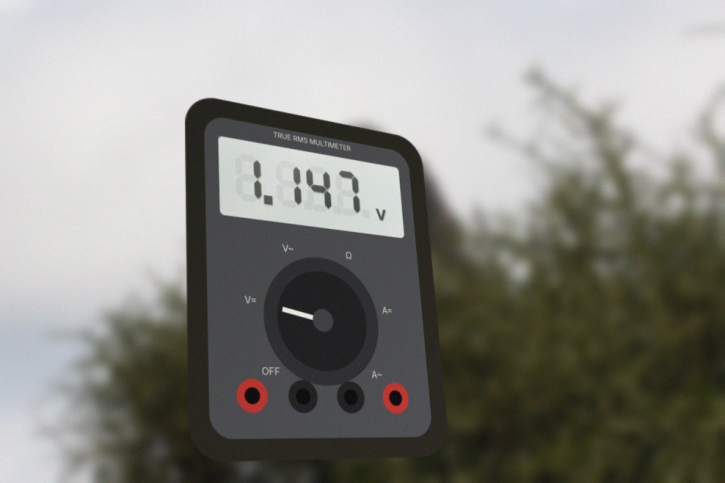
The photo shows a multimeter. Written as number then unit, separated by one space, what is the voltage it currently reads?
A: 1.147 V
